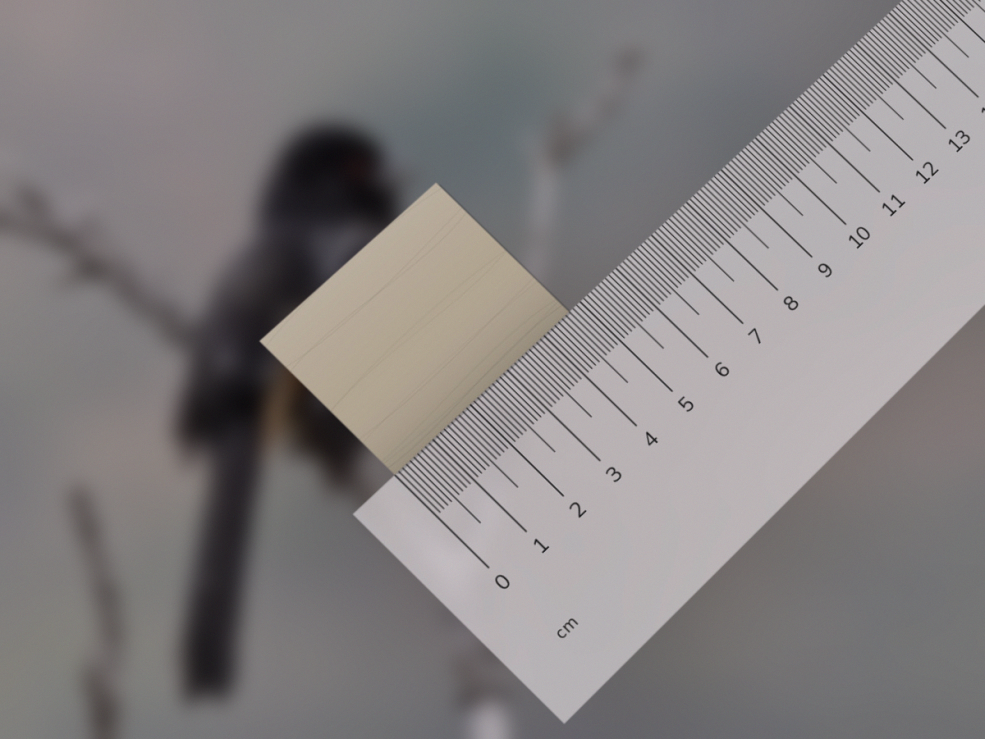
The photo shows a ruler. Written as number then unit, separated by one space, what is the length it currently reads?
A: 4.7 cm
